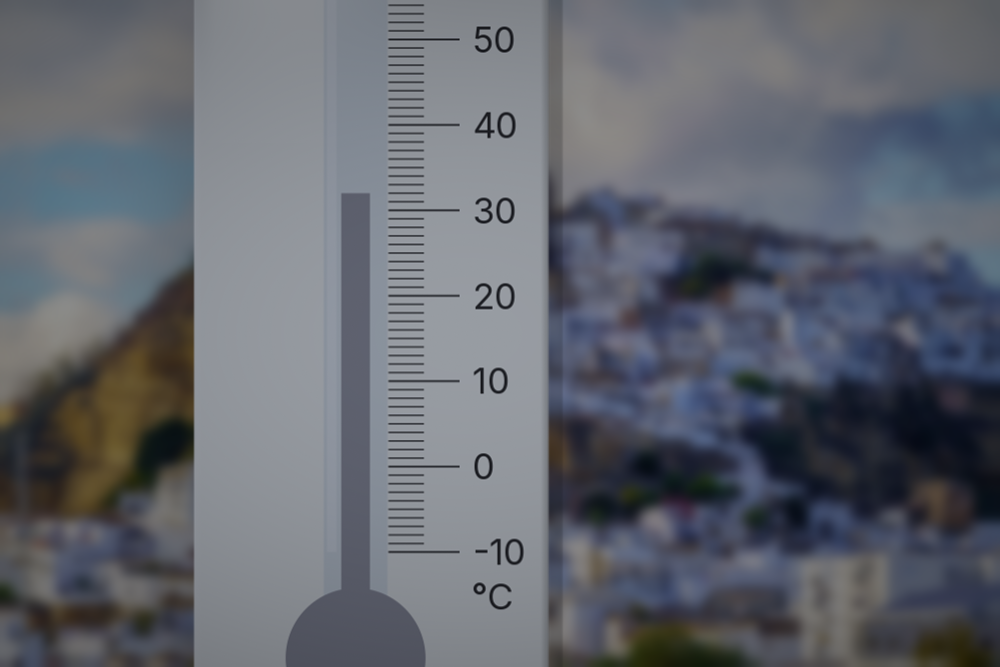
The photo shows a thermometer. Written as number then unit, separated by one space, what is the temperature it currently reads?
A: 32 °C
